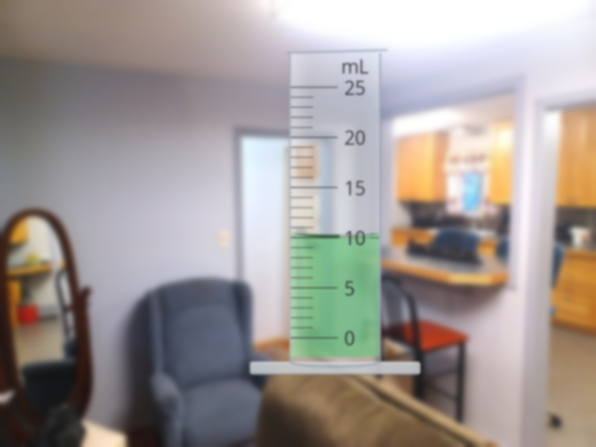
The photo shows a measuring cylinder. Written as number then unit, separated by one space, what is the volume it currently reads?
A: 10 mL
